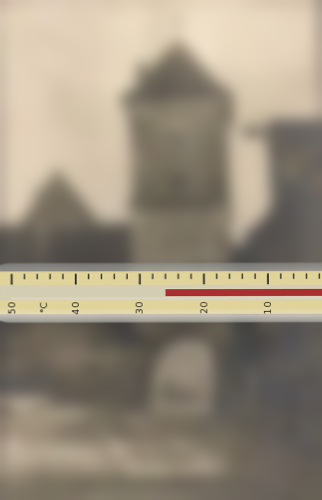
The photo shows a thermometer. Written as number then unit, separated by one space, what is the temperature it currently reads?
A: 26 °C
